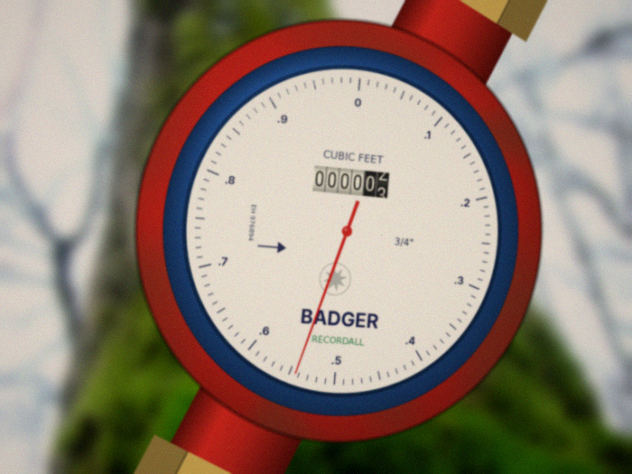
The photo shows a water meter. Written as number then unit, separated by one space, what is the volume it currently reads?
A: 2.54 ft³
